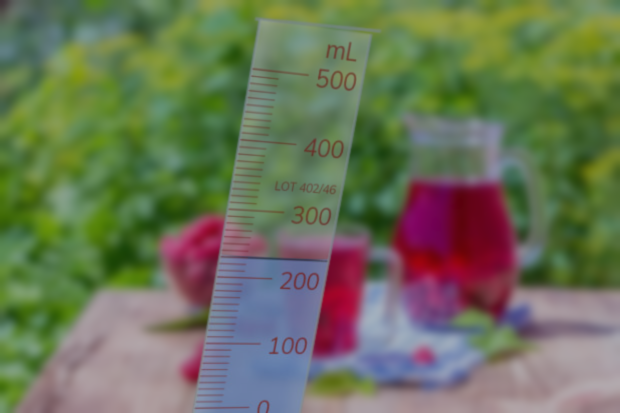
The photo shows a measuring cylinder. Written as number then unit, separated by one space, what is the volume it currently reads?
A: 230 mL
